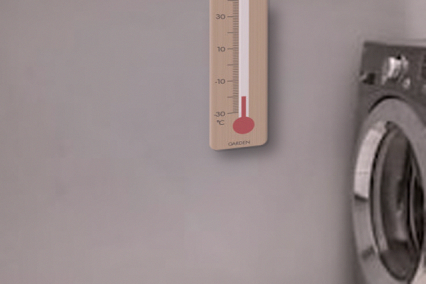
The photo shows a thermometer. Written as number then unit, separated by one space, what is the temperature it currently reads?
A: -20 °C
